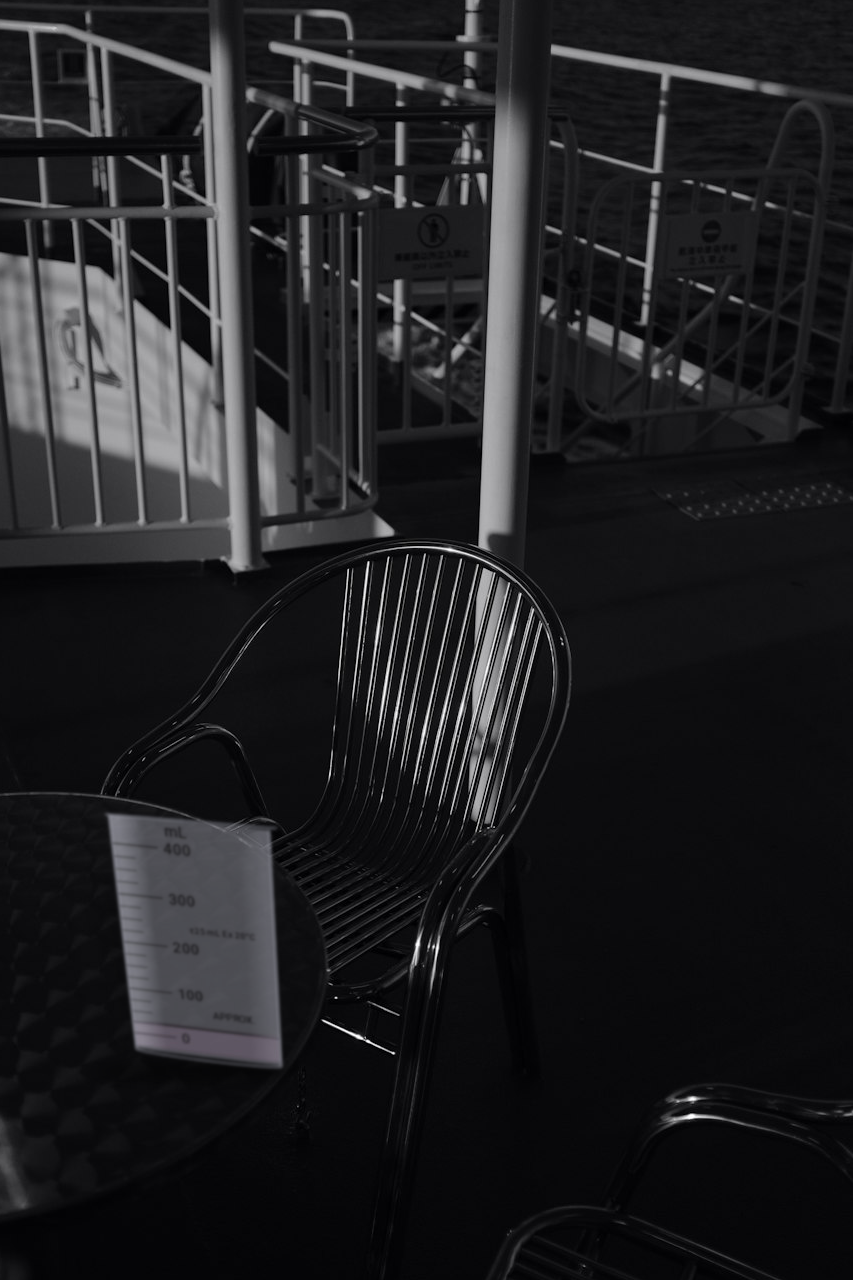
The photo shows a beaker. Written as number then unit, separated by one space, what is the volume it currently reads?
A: 25 mL
